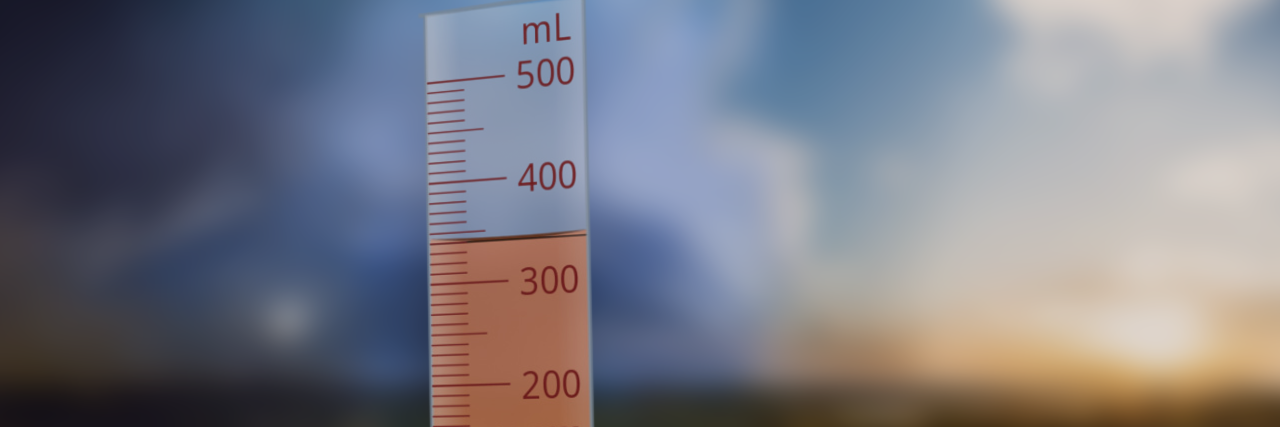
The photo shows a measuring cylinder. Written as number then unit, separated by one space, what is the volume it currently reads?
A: 340 mL
